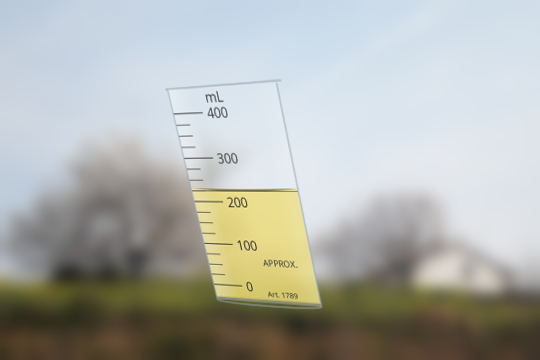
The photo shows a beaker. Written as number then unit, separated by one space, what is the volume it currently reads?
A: 225 mL
